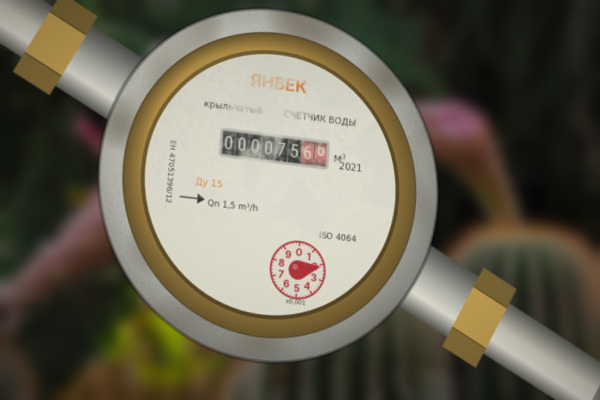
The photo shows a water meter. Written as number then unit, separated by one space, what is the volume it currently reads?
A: 75.662 m³
